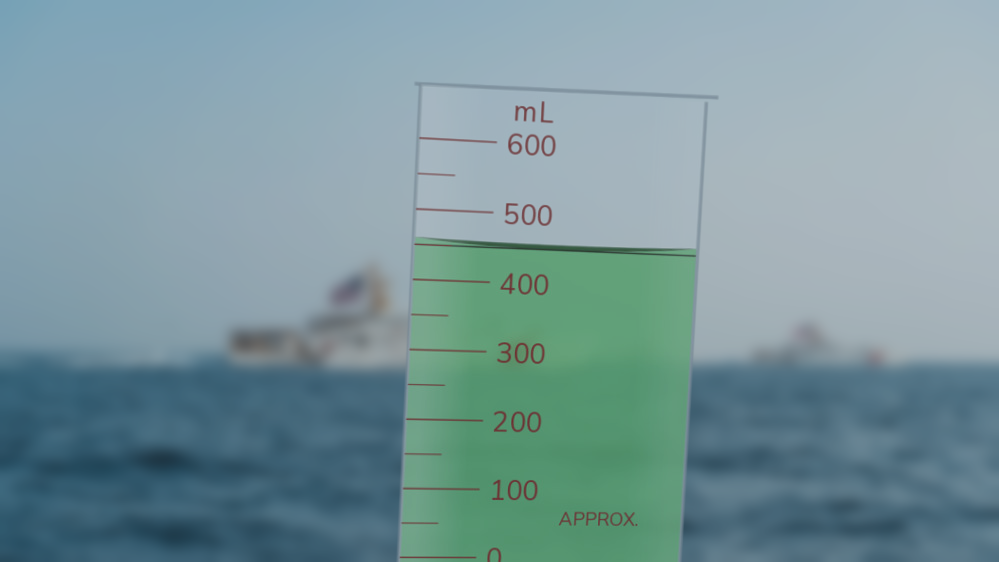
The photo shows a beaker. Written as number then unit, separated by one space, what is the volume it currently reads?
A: 450 mL
